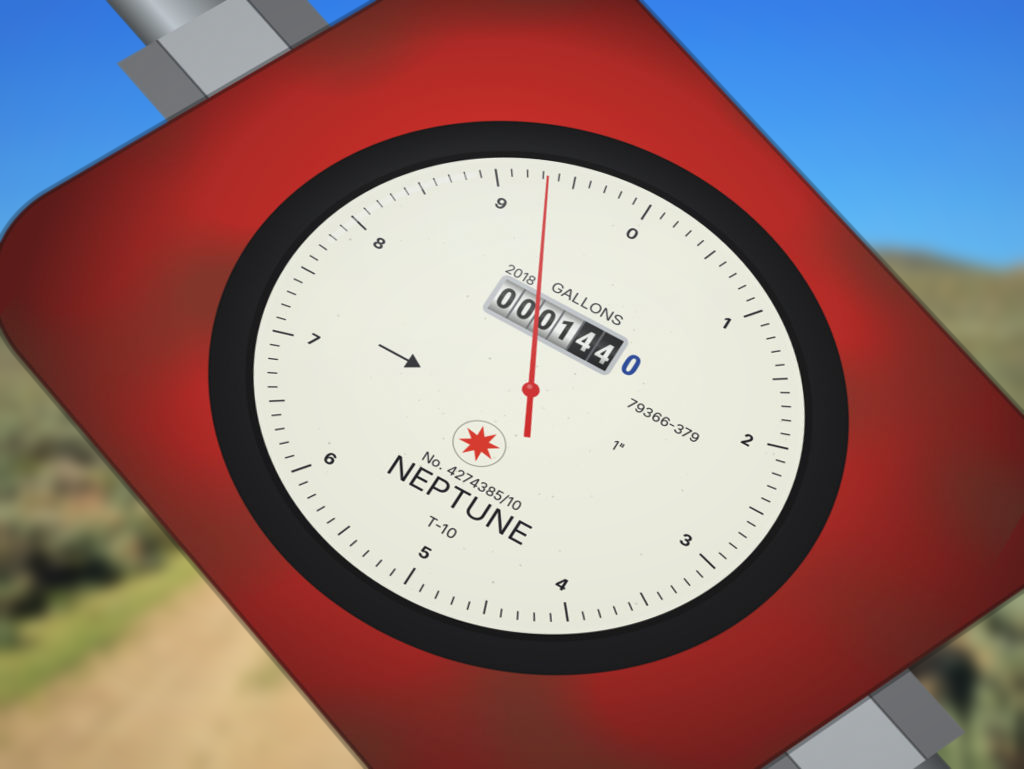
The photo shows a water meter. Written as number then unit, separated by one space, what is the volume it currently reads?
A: 1439.3 gal
